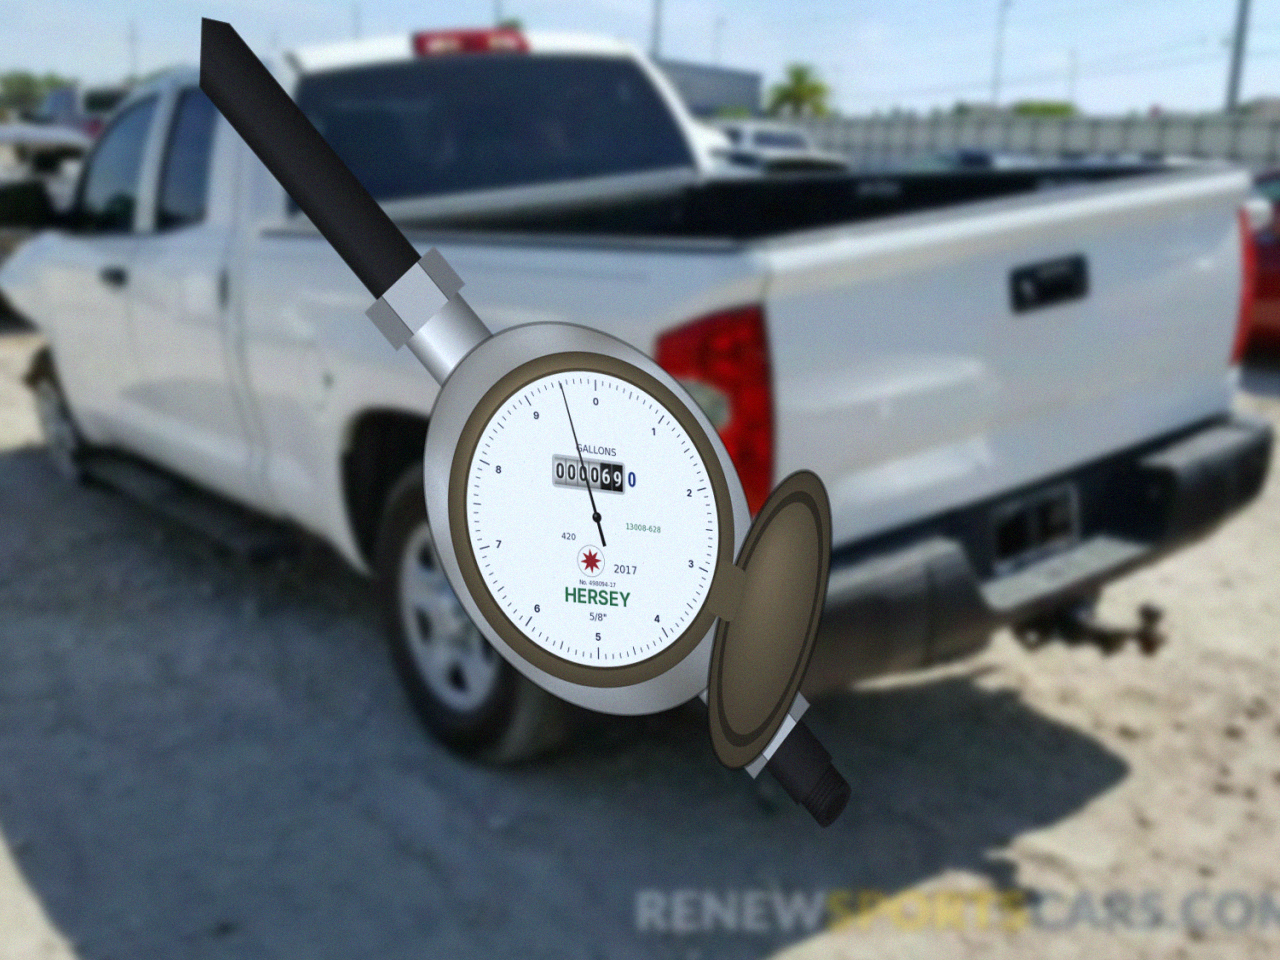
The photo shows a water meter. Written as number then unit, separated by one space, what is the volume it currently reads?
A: 689.5 gal
